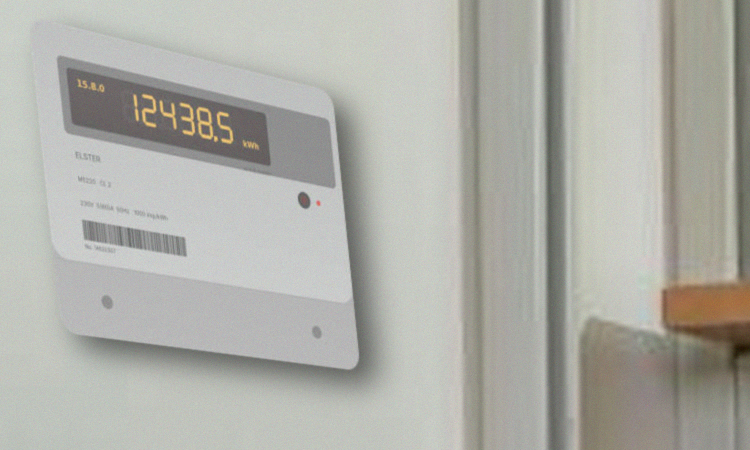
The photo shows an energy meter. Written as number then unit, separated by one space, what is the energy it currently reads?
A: 12438.5 kWh
